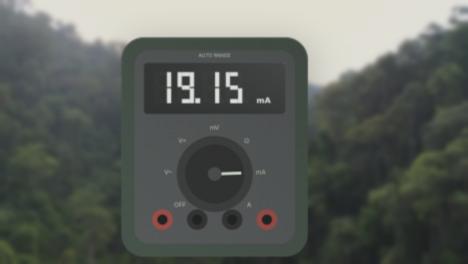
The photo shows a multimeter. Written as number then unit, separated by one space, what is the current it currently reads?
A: 19.15 mA
